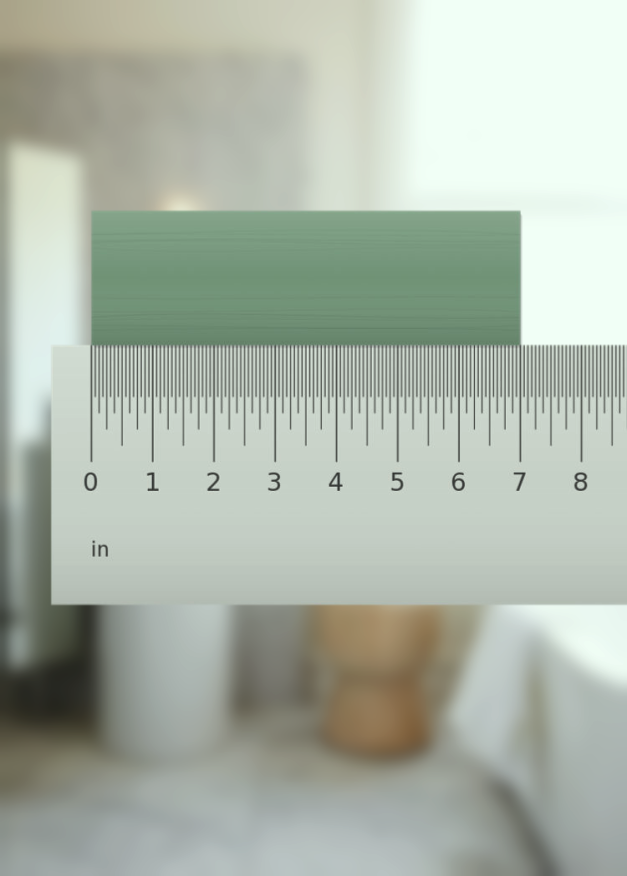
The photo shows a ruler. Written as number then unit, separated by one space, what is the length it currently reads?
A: 7 in
